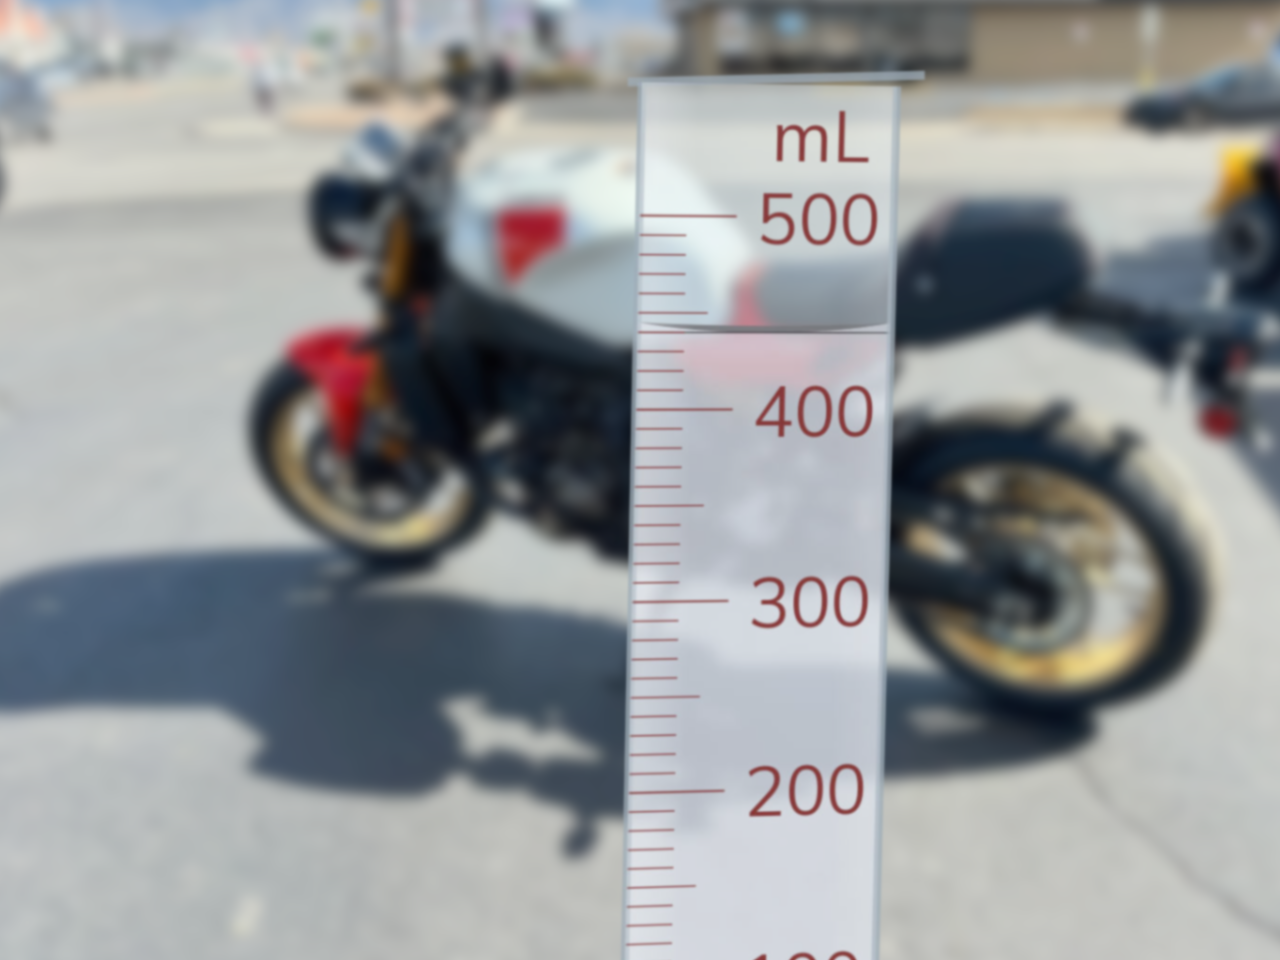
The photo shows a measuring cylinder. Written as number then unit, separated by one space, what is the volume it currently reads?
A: 440 mL
